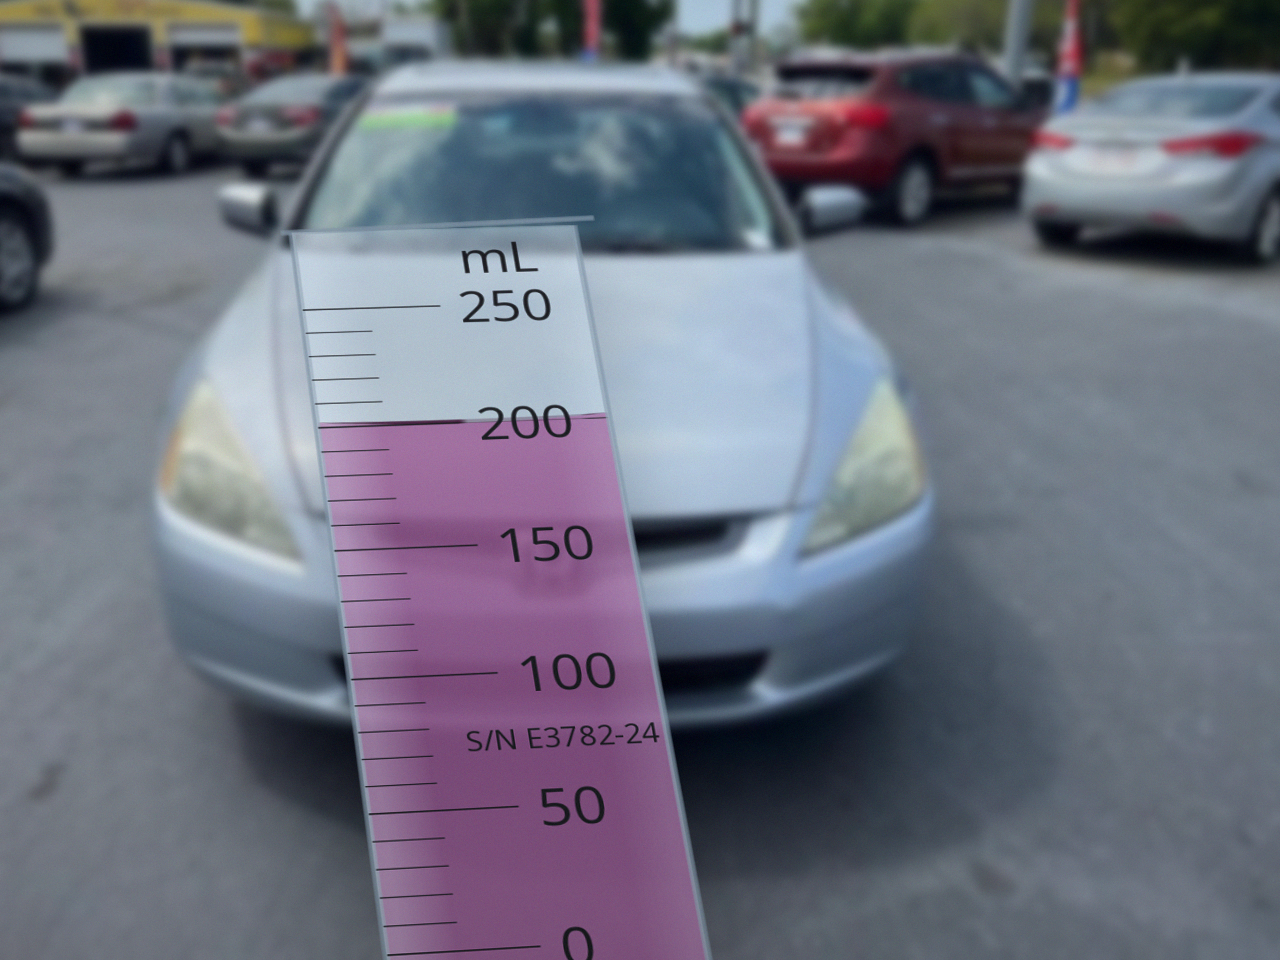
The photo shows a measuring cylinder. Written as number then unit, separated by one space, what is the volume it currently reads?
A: 200 mL
